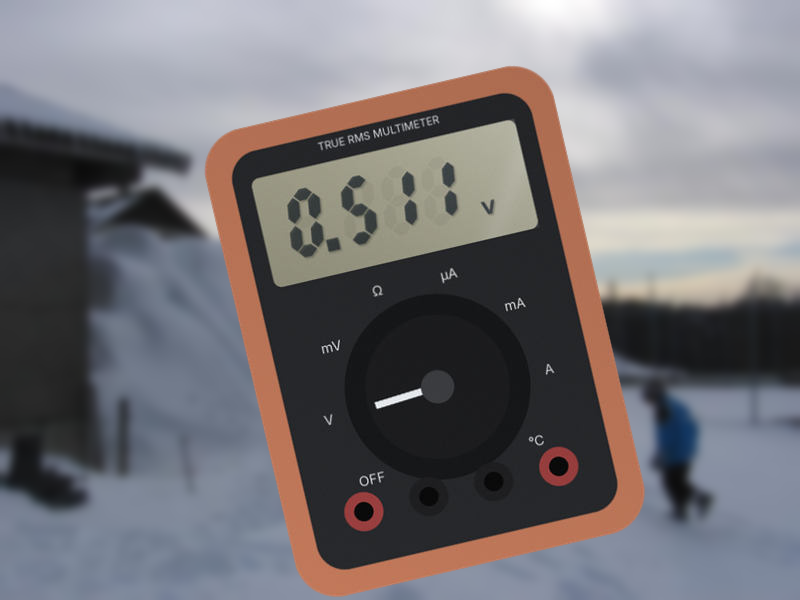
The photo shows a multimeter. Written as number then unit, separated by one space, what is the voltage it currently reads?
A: 0.511 V
